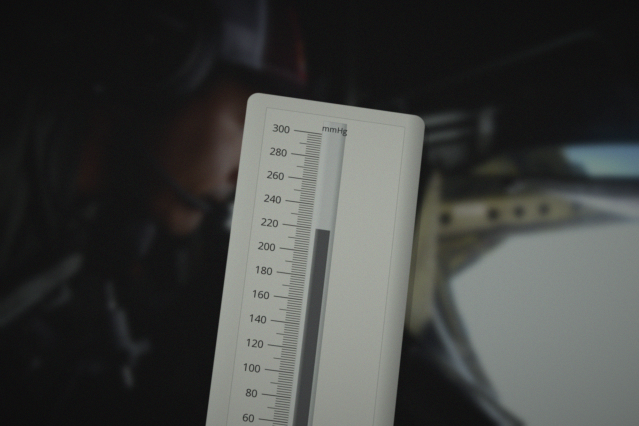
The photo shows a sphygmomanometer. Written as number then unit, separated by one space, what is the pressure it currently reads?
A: 220 mmHg
